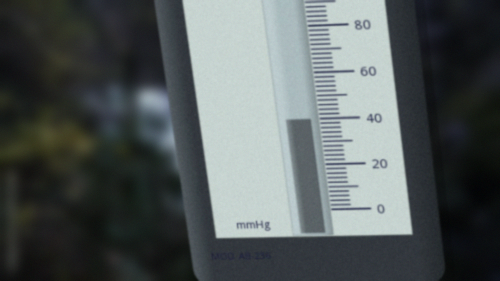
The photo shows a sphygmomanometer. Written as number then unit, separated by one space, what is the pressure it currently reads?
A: 40 mmHg
